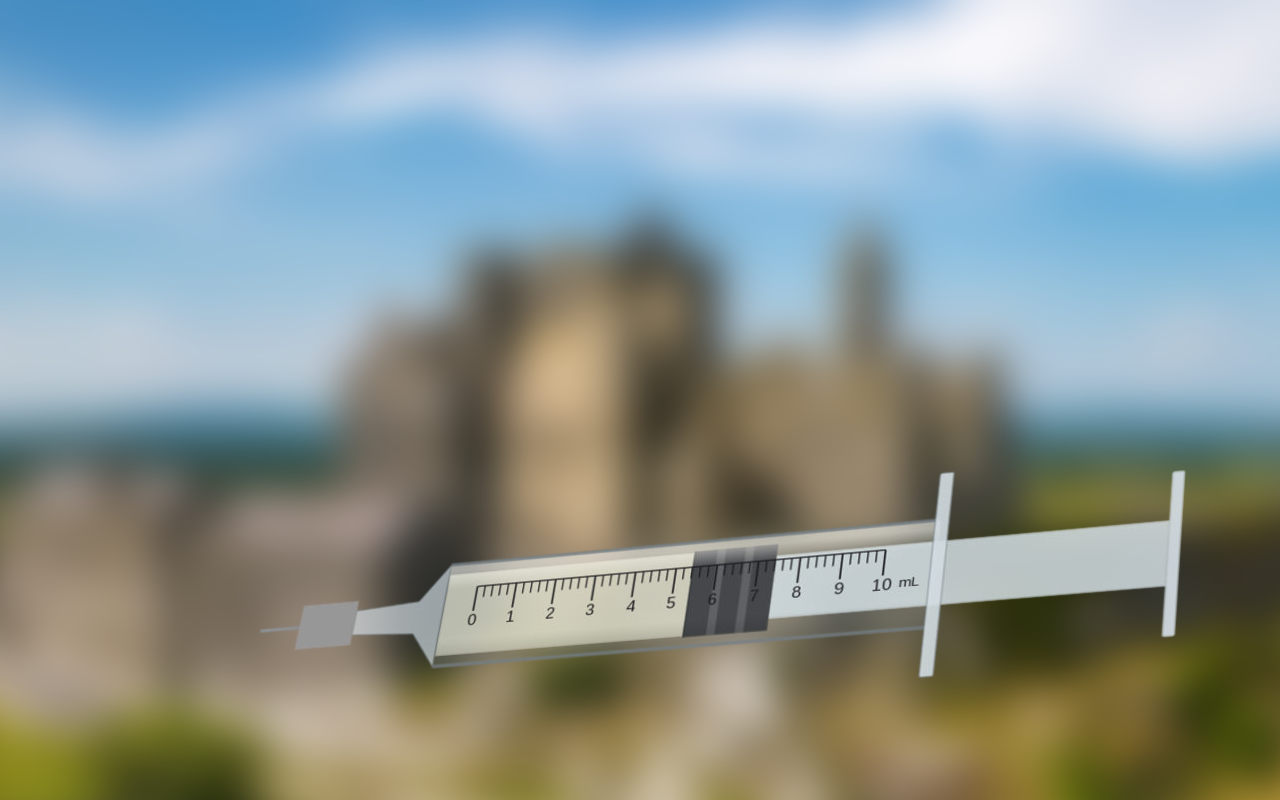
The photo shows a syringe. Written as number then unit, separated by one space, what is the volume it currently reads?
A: 5.4 mL
